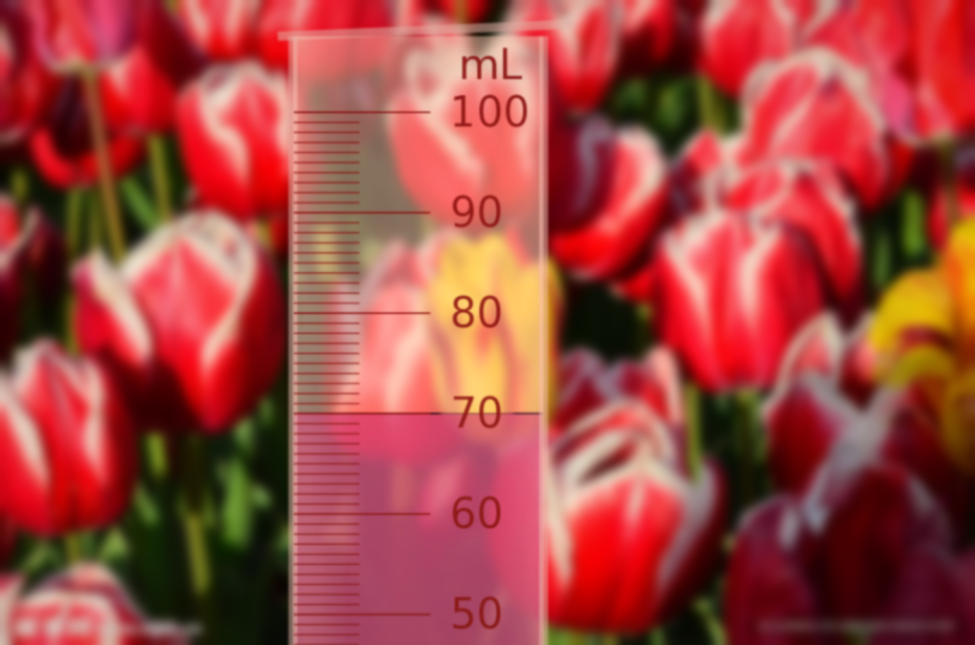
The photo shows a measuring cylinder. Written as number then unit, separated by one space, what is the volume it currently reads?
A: 70 mL
